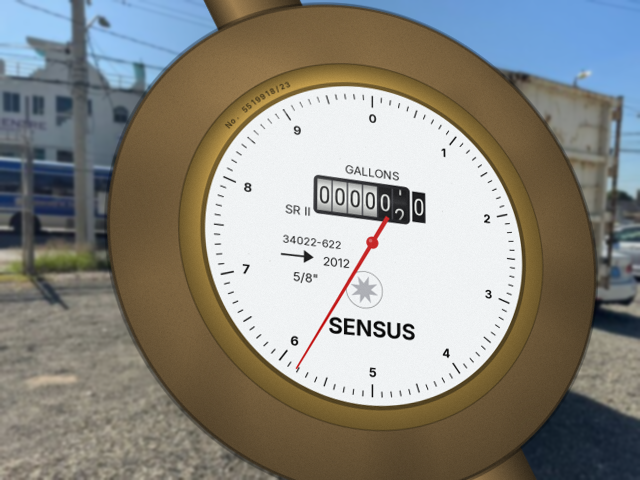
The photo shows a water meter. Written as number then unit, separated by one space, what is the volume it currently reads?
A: 15.8 gal
